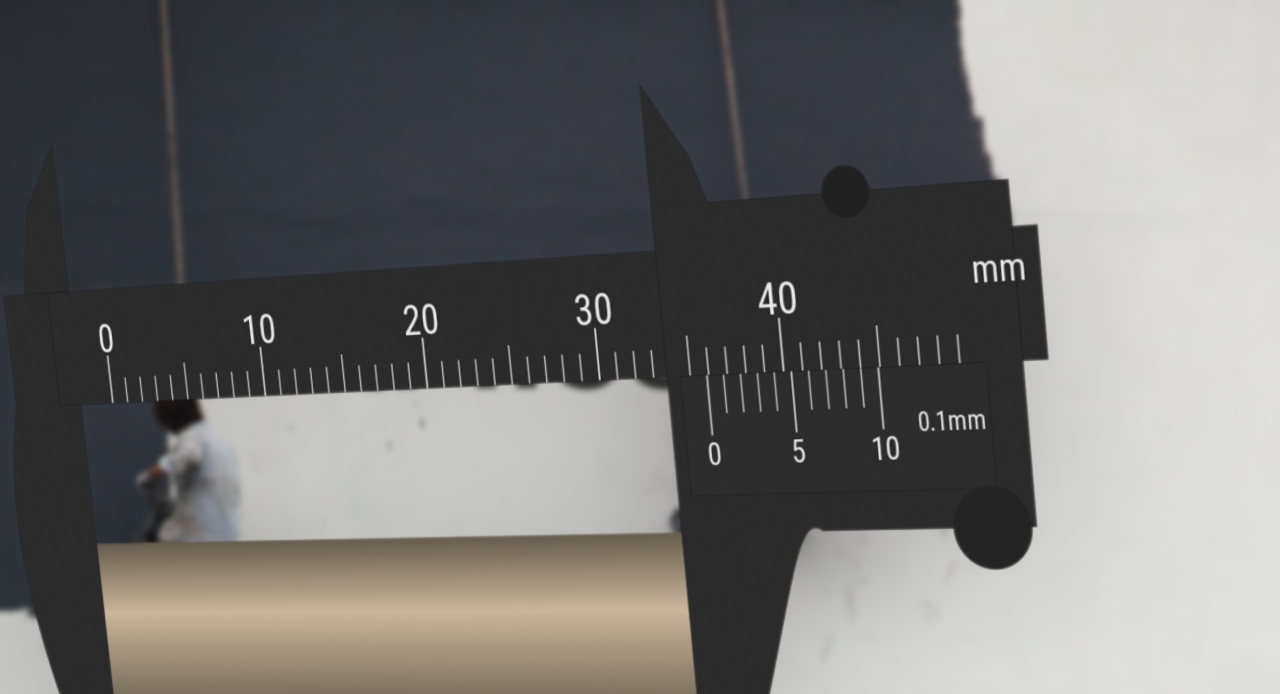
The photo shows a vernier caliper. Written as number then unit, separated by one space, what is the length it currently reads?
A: 35.9 mm
